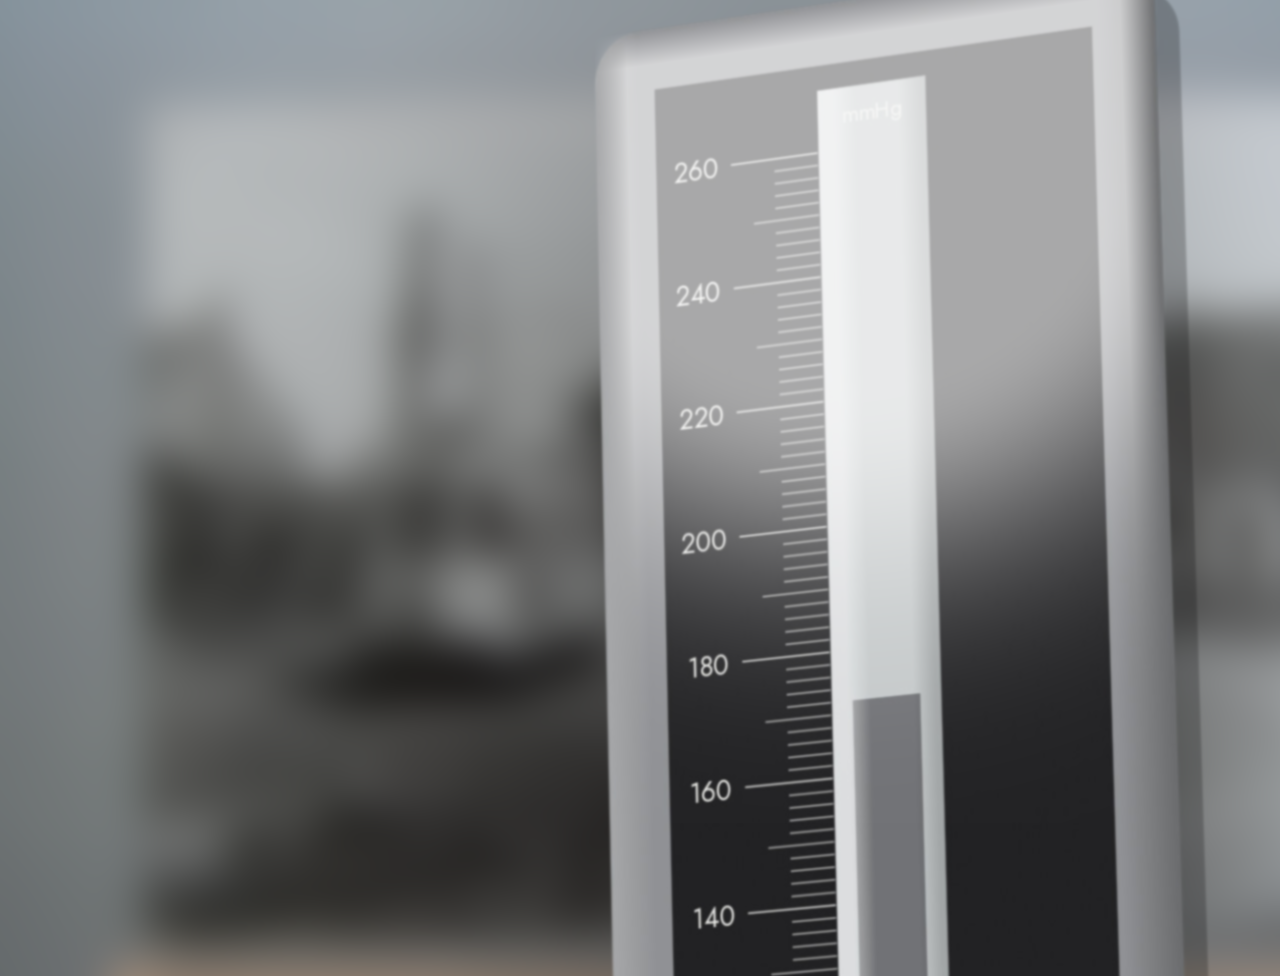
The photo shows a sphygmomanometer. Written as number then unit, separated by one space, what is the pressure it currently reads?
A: 172 mmHg
